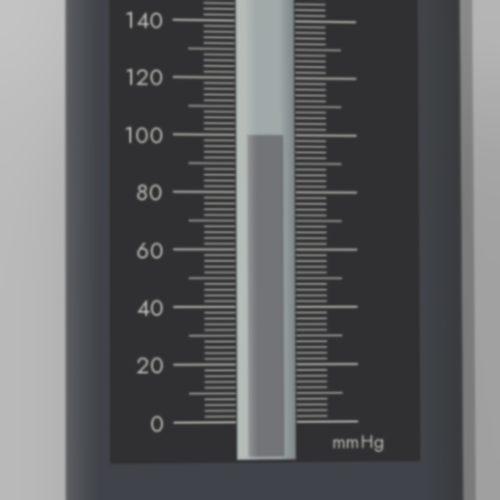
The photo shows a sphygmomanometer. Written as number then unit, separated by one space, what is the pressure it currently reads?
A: 100 mmHg
